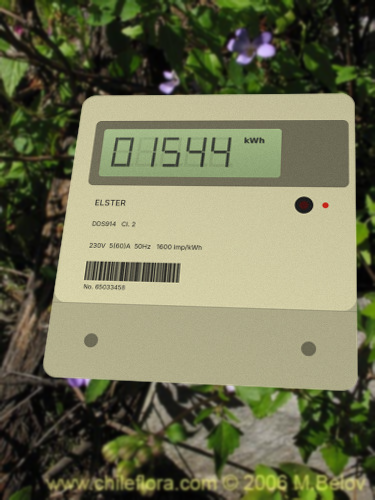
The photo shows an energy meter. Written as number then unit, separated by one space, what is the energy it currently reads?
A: 1544 kWh
